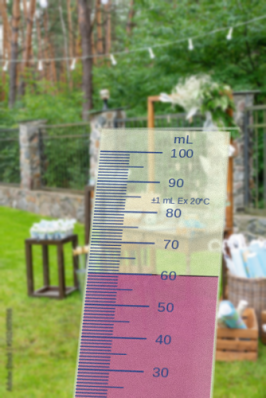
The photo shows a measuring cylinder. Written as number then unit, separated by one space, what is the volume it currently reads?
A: 60 mL
